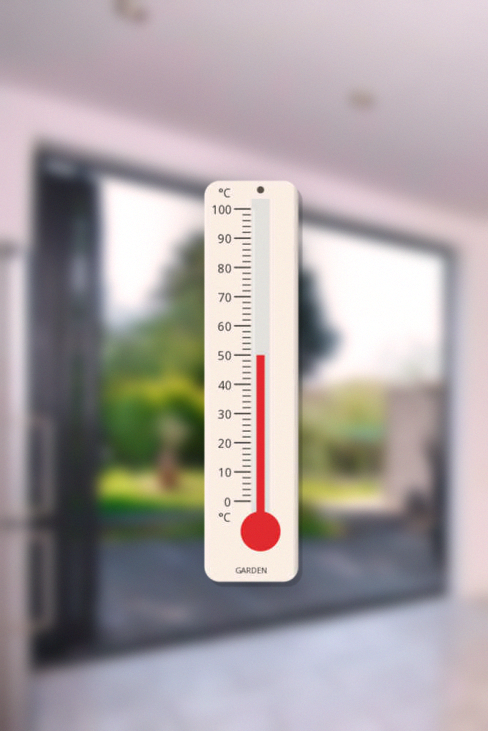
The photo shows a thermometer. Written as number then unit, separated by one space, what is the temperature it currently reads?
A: 50 °C
